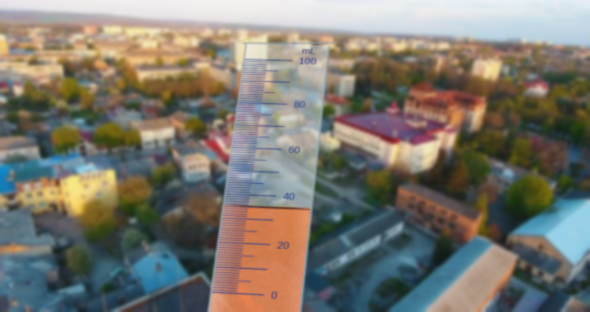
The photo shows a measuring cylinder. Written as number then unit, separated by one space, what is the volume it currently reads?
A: 35 mL
